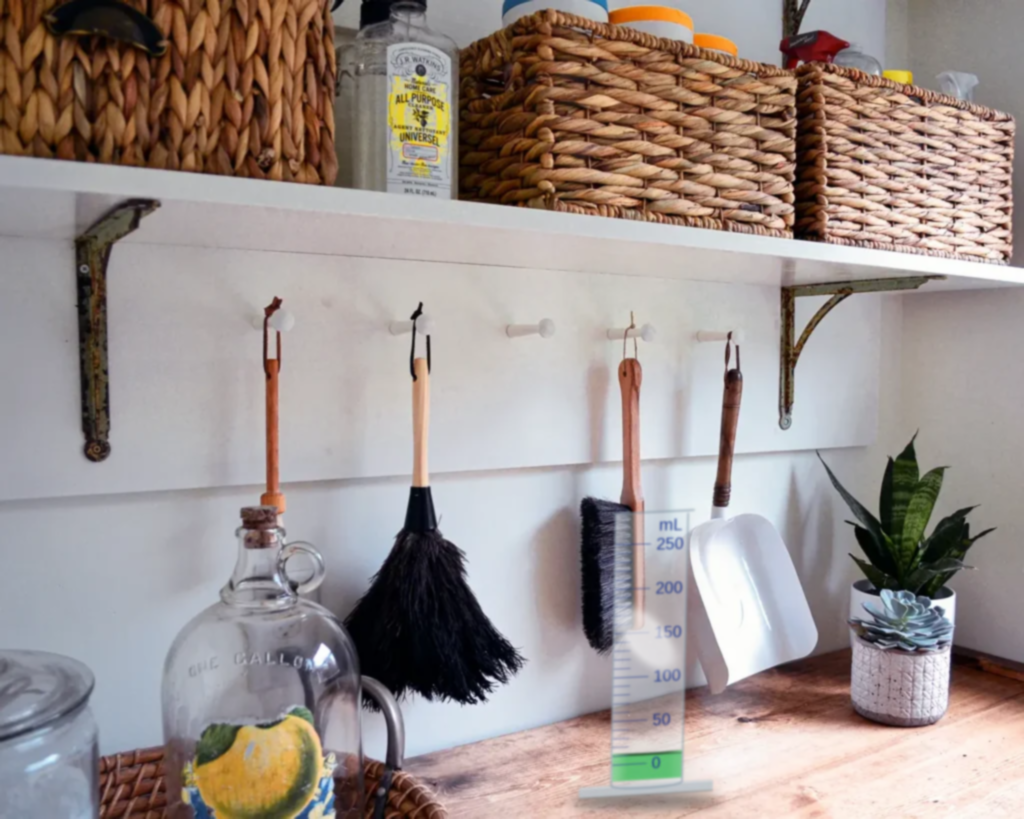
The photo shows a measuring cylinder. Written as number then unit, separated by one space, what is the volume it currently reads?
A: 10 mL
